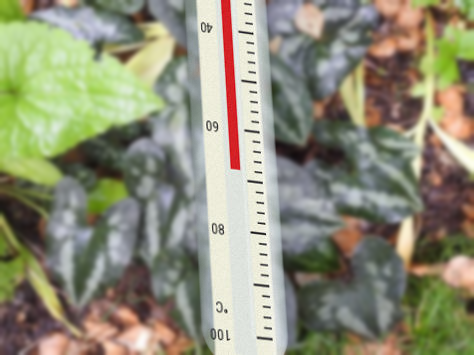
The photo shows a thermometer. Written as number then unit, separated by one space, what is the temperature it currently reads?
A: 68 °C
